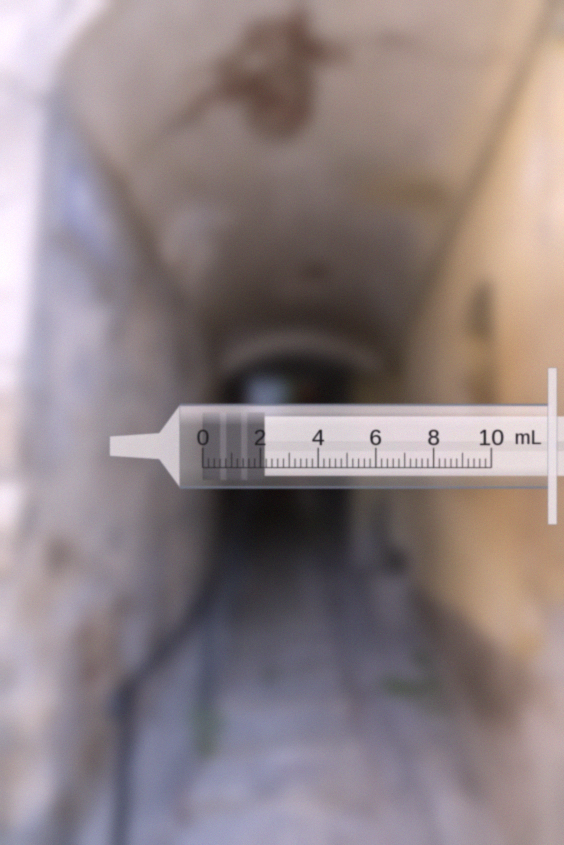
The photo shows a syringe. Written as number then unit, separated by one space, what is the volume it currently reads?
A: 0 mL
